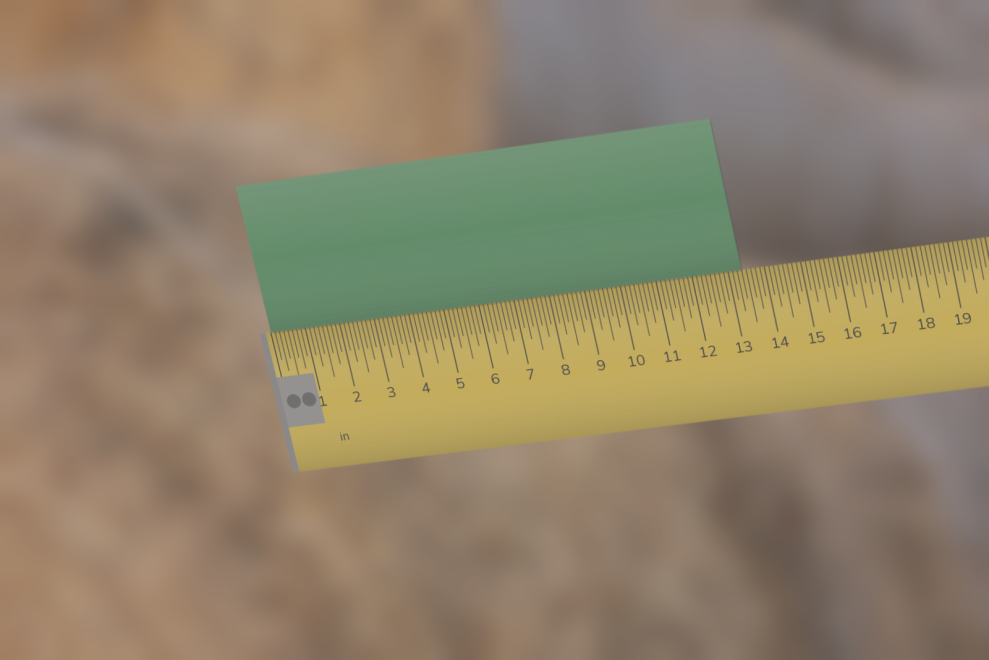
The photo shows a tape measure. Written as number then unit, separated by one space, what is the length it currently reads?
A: 13.375 in
